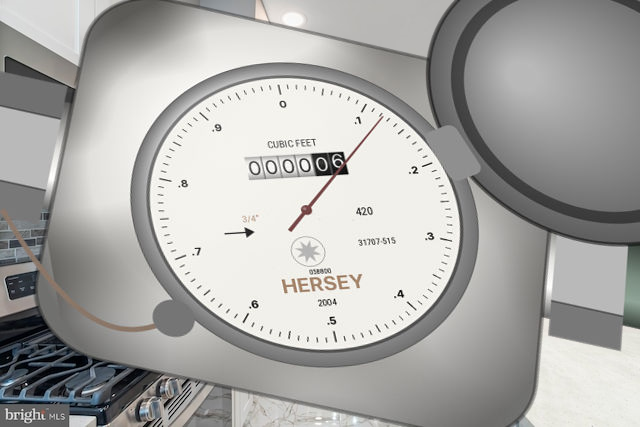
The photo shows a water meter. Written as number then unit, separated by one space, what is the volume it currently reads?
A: 6.12 ft³
